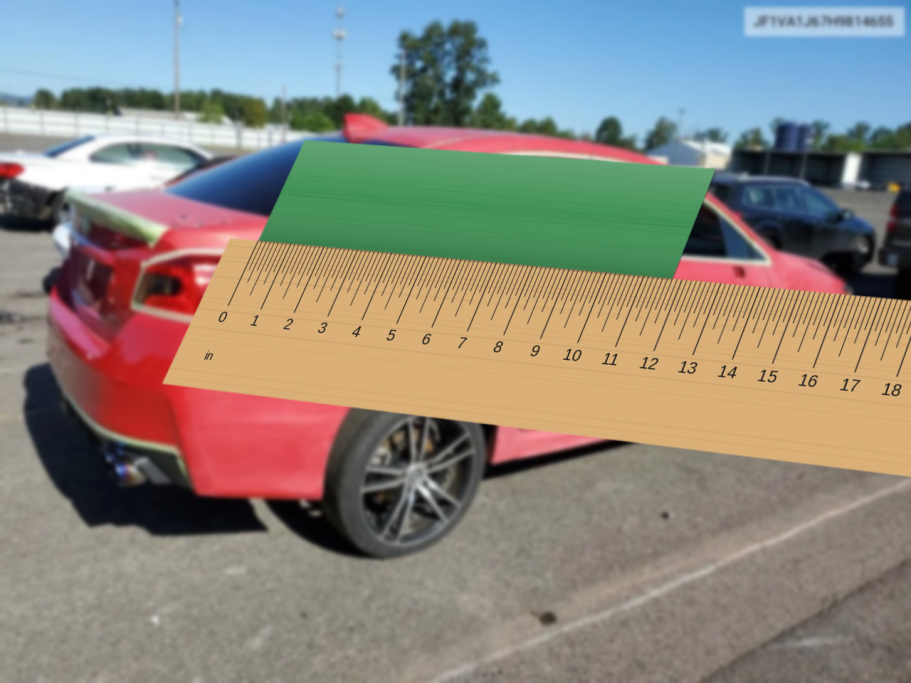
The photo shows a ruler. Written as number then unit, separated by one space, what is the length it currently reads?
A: 11.75 in
